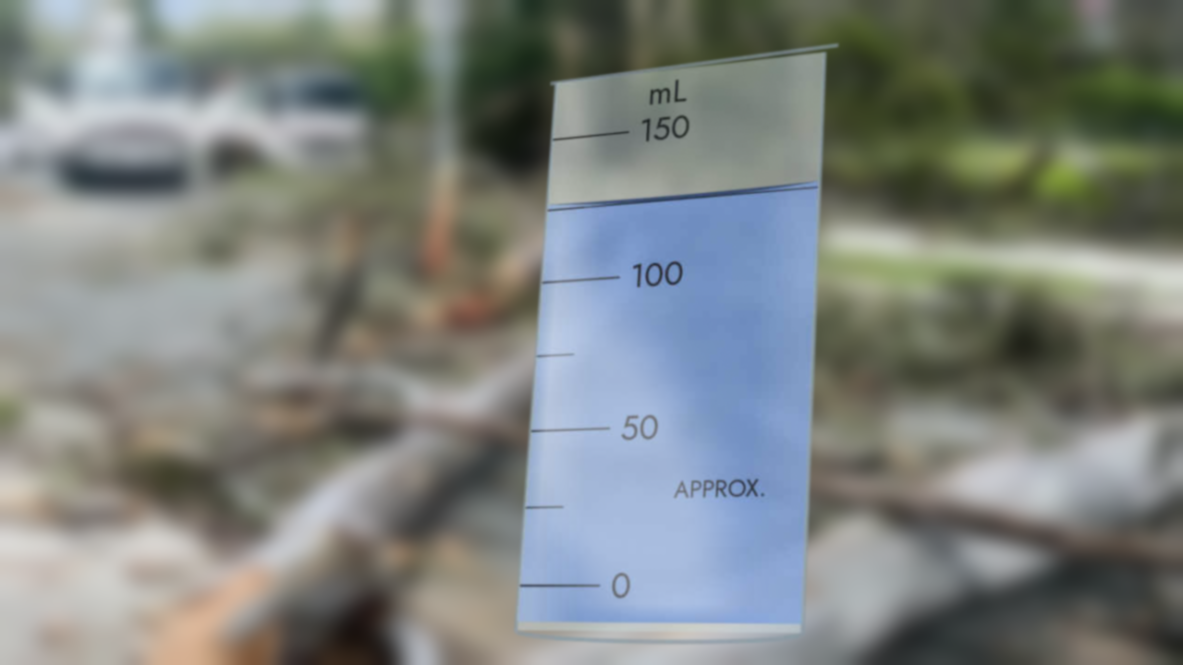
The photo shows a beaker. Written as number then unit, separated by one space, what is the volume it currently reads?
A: 125 mL
